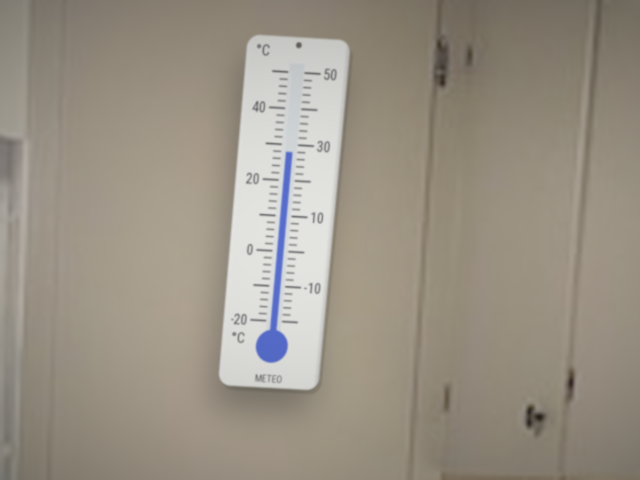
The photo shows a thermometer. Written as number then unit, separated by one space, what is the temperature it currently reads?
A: 28 °C
